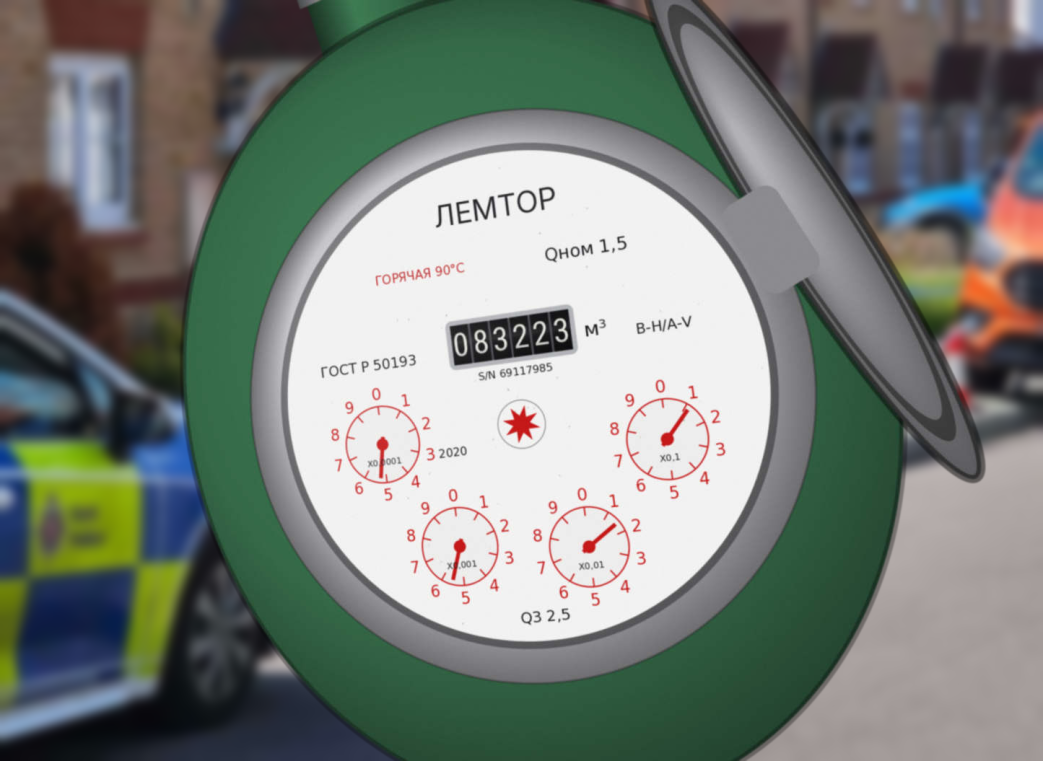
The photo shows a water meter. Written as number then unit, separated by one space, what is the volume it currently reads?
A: 83223.1155 m³
